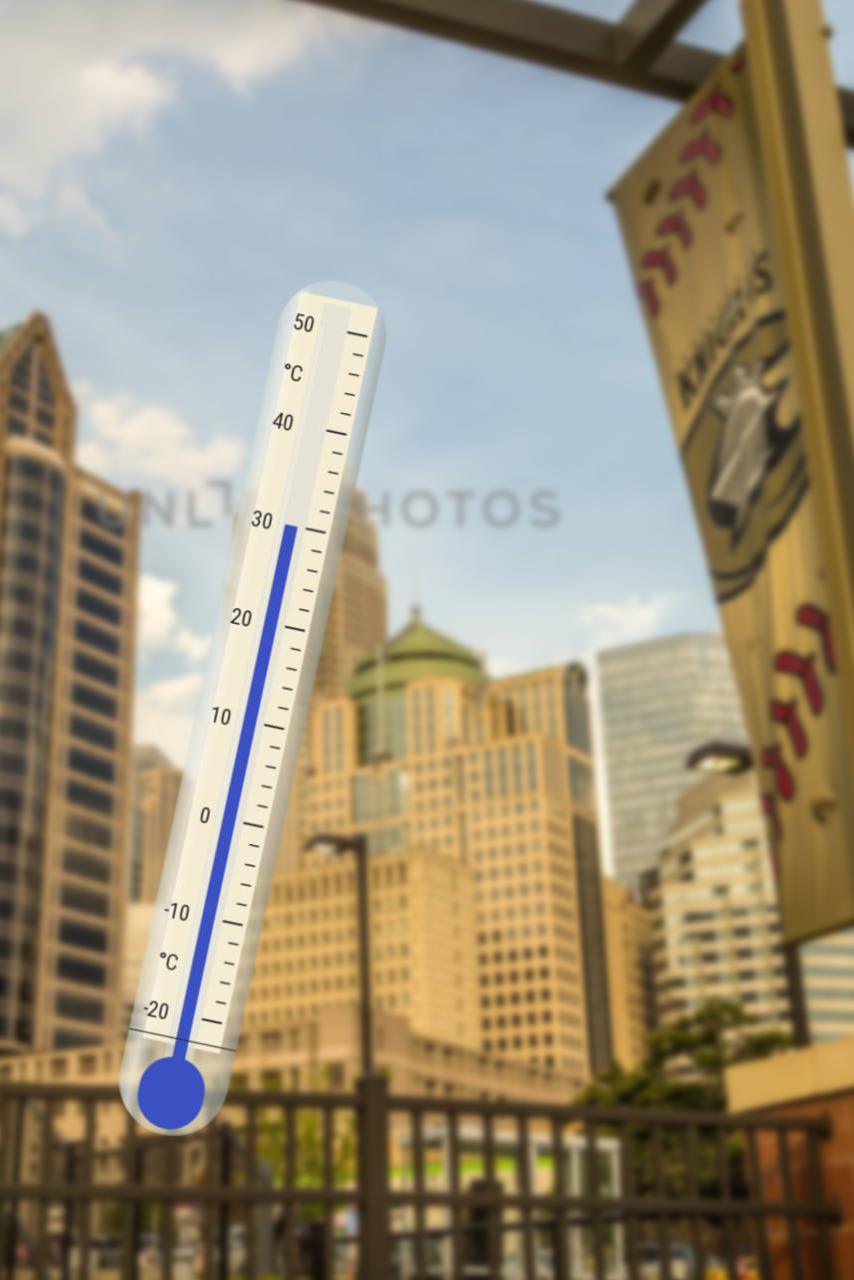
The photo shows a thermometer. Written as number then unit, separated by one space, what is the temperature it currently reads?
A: 30 °C
